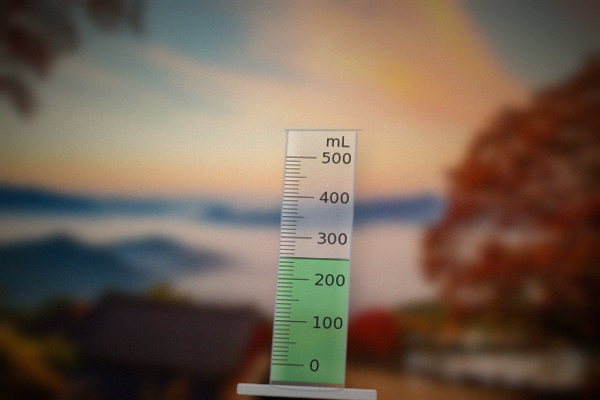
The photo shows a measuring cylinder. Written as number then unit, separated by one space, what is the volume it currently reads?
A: 250 mL
